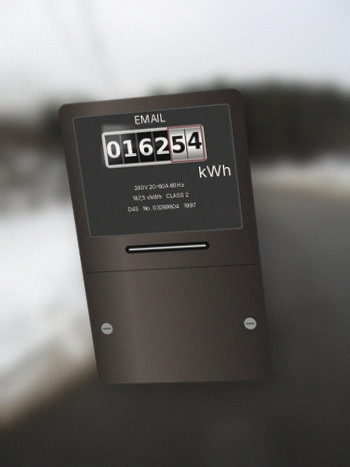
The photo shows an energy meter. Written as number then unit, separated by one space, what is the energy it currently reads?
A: 162.54 kWh
